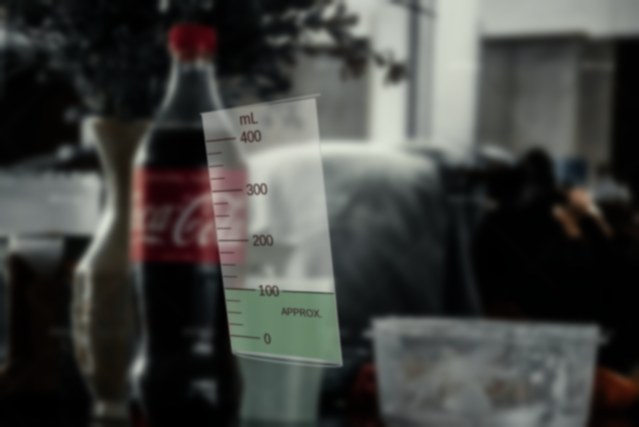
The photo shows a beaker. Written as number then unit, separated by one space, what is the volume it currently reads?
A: 100 mL
